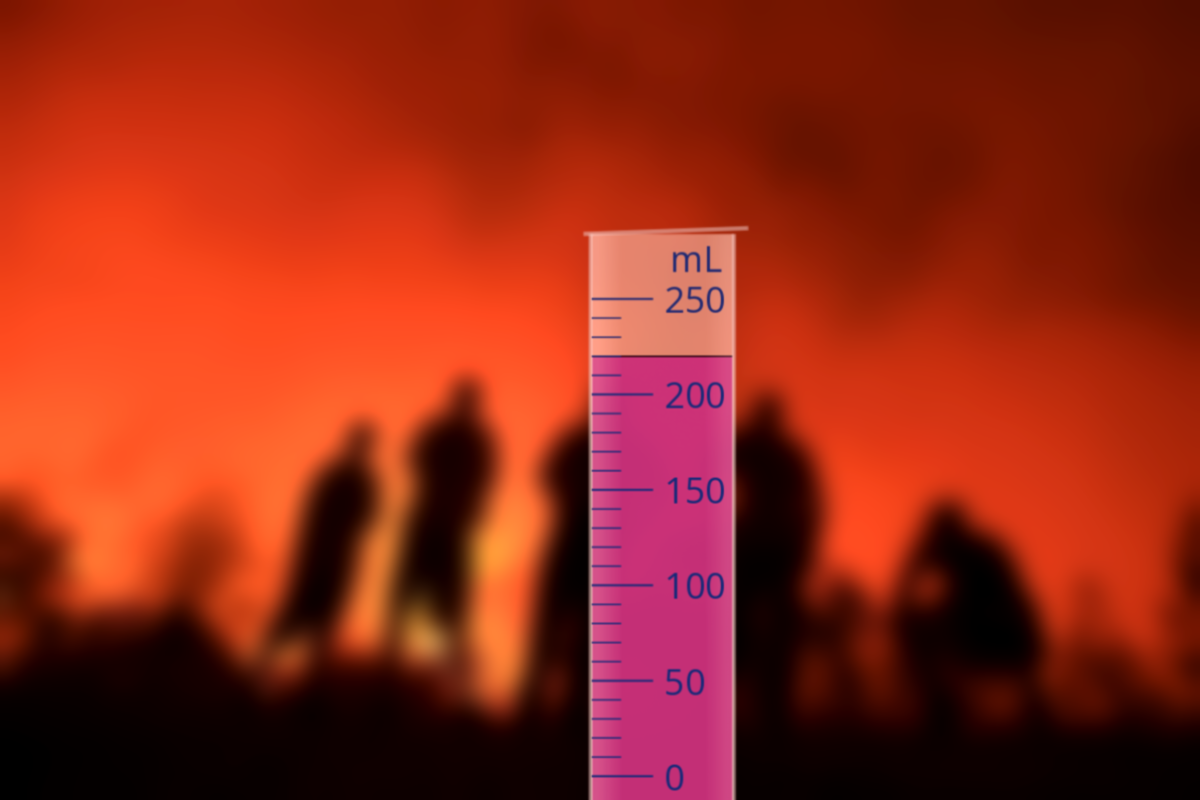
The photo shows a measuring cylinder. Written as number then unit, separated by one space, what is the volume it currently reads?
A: 220 mL
